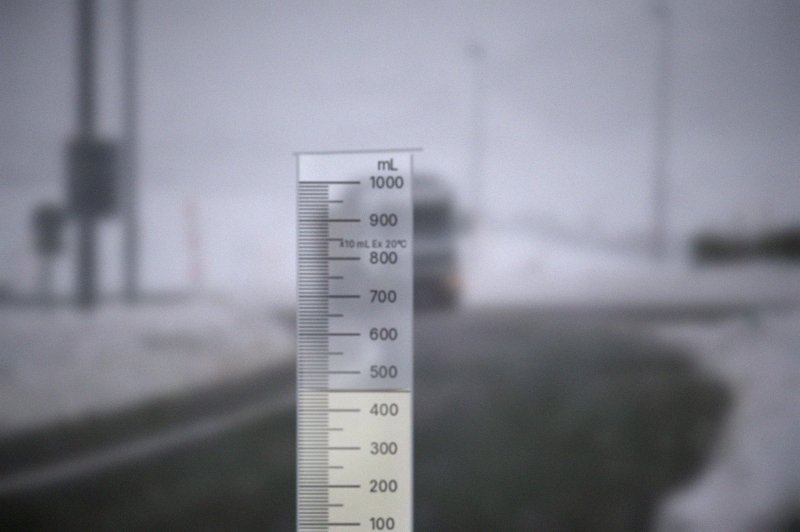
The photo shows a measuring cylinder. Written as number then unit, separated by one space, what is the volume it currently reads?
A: 450 mL
